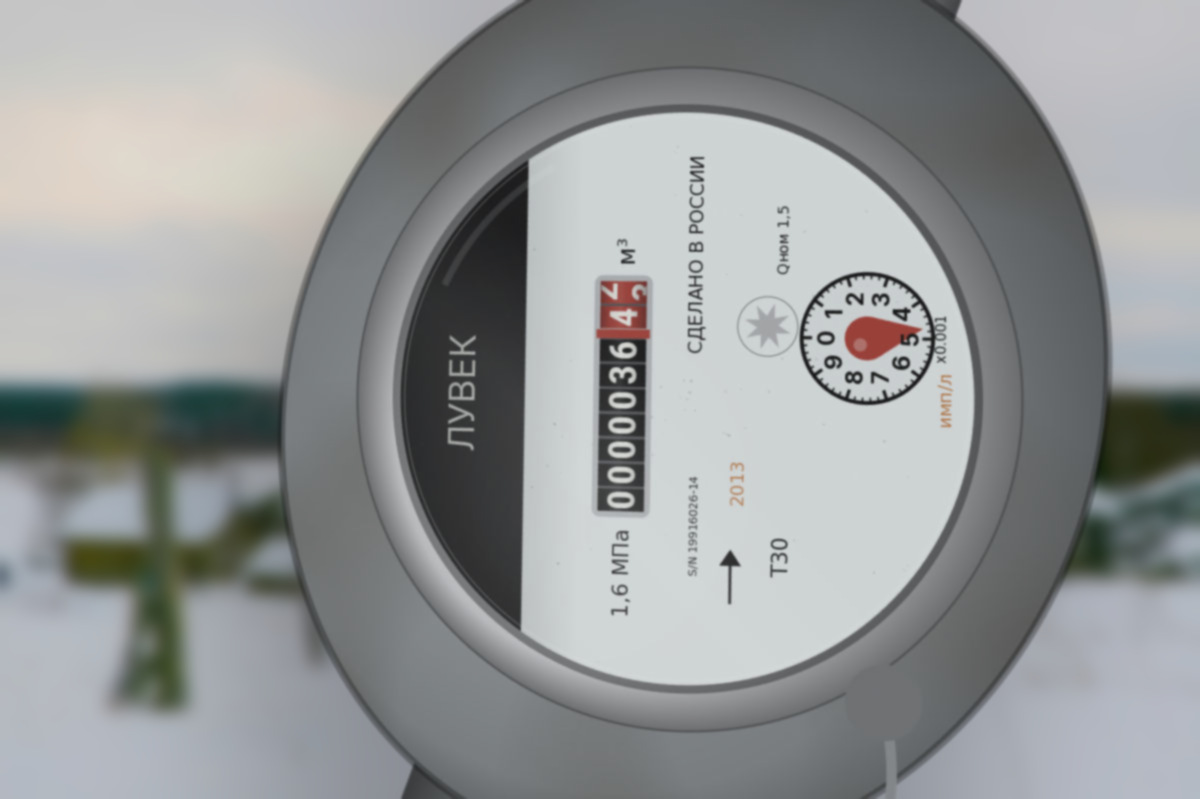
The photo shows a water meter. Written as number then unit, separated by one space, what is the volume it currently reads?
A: 36.424 m³
